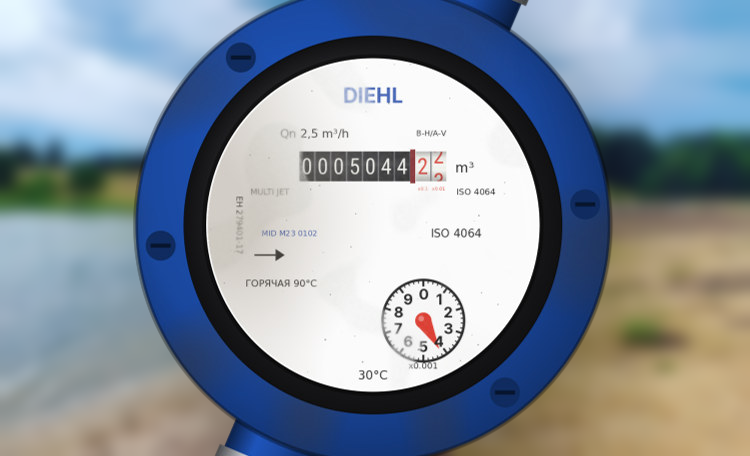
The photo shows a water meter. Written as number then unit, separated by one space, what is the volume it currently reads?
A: 5044.224 m³
